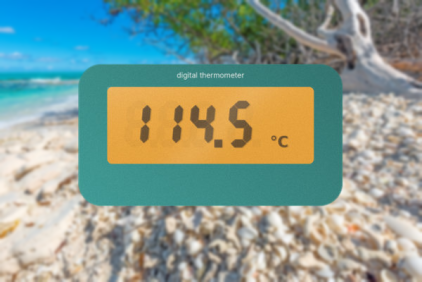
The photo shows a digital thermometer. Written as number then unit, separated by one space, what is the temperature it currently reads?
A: 114.5 °C
